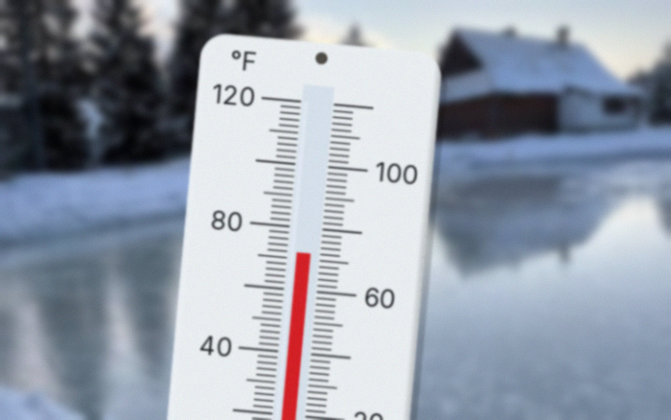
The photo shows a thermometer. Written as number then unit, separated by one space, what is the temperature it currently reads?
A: 72 °F
